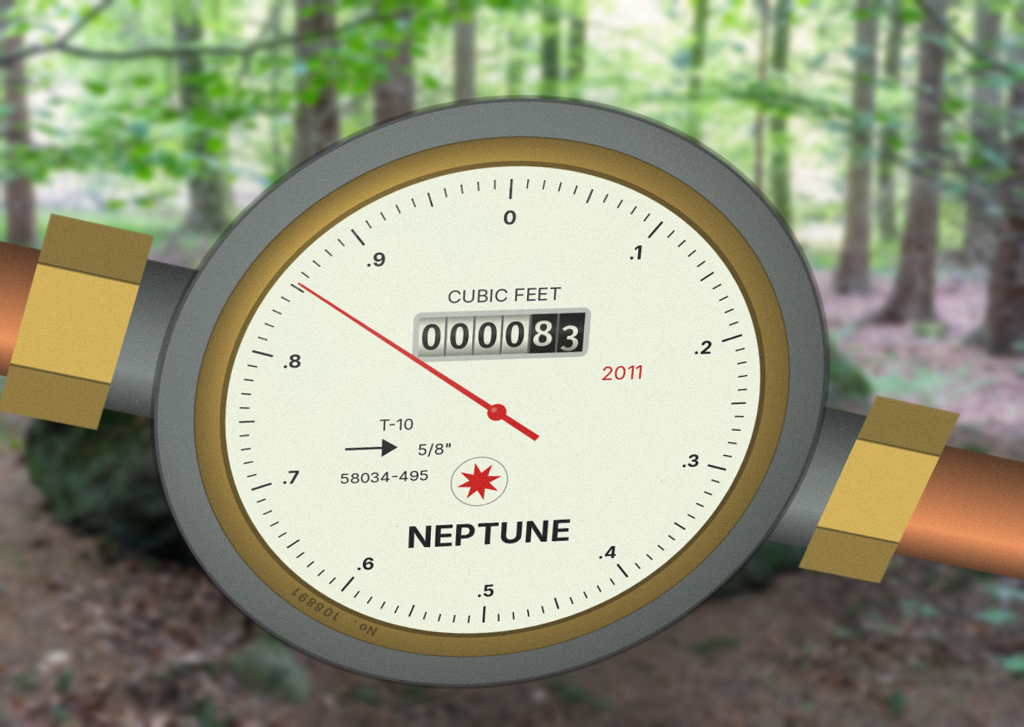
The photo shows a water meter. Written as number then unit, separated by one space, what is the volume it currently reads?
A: 82.85 ft³
